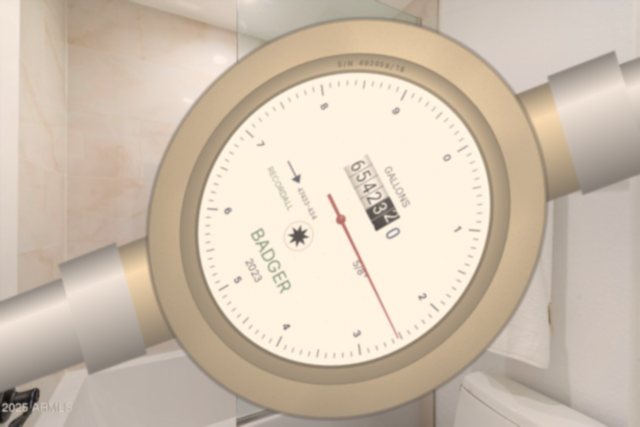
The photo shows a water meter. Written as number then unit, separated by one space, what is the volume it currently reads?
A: 6542322.5 gal
